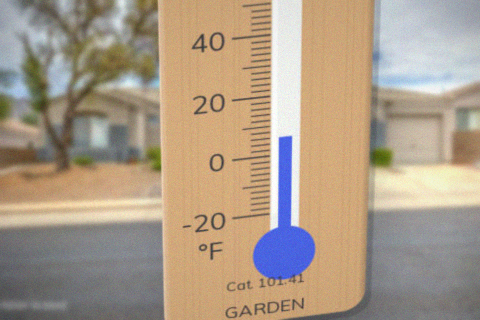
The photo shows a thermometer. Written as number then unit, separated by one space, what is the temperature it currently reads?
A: 6 °F
